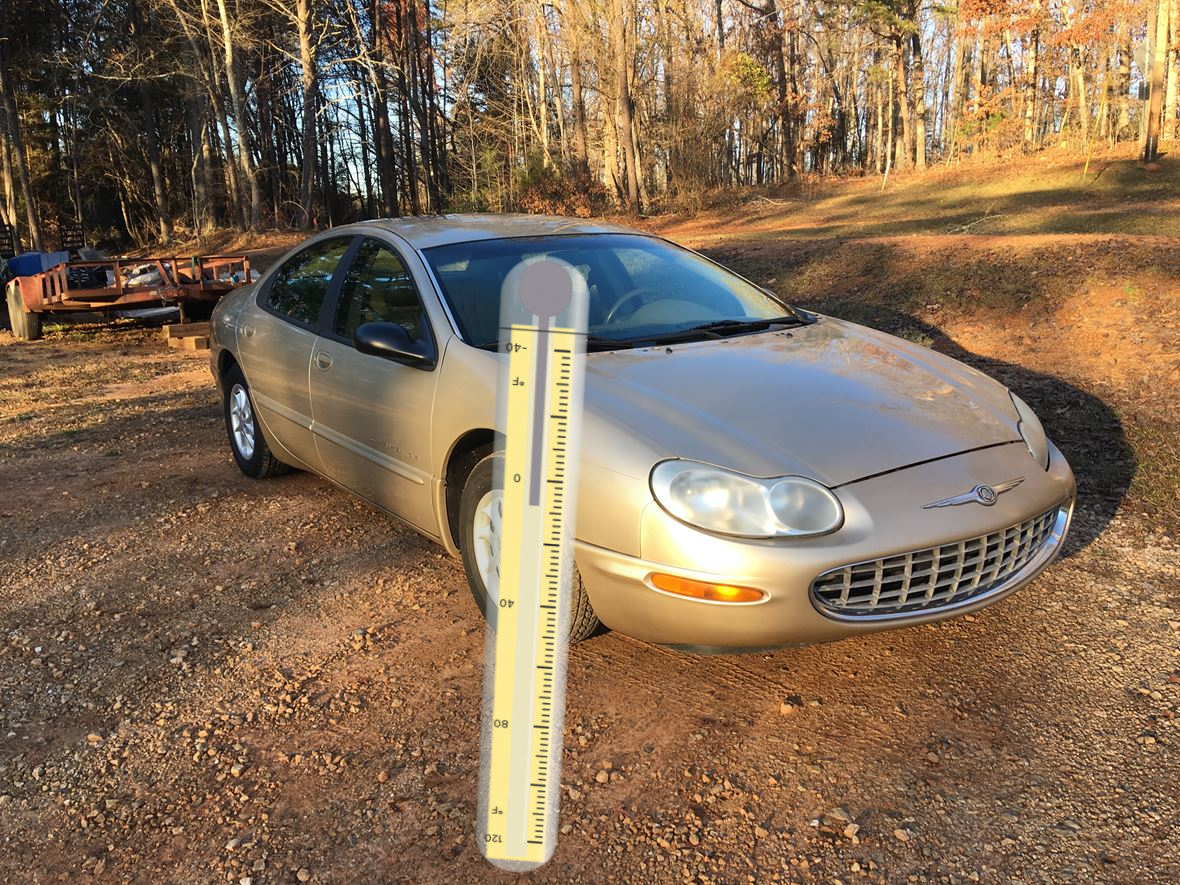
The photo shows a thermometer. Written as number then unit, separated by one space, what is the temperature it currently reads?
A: 8 °F
